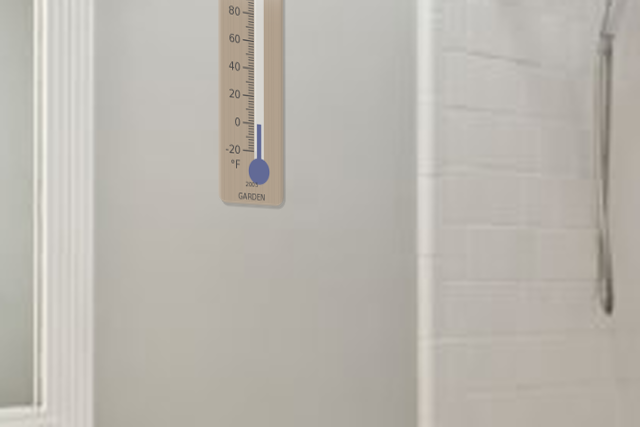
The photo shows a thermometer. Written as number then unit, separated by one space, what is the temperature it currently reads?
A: 0 °F
